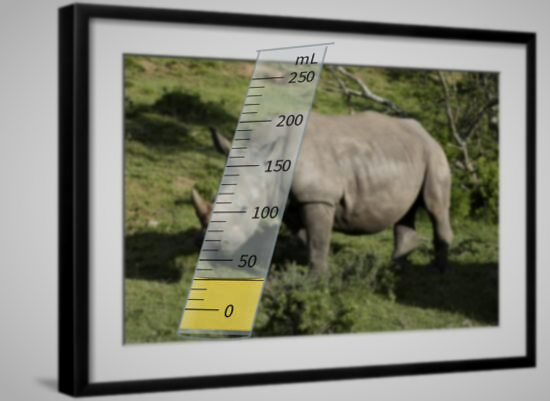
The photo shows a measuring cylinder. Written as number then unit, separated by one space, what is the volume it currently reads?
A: 30 mL
